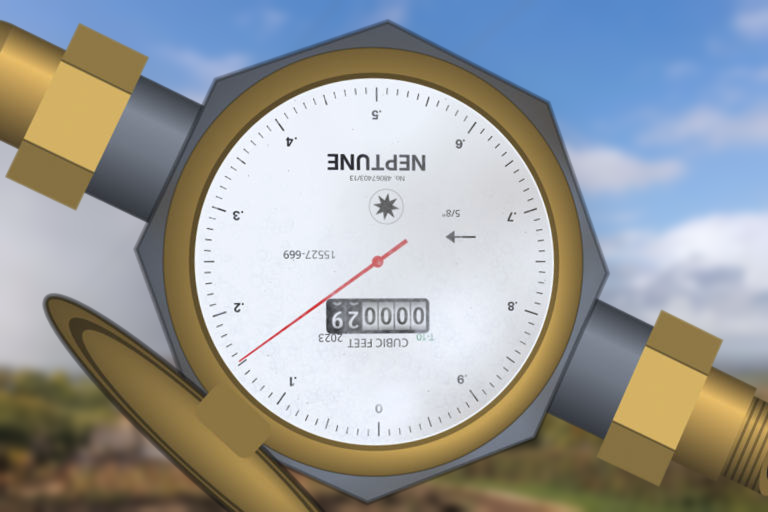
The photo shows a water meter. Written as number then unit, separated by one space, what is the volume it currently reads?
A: 29.15 ft³
